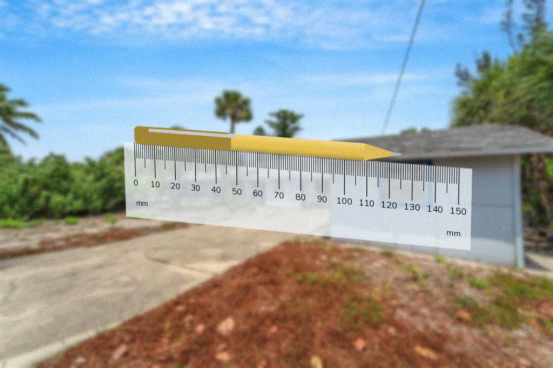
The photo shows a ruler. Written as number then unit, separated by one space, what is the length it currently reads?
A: 125 mm
